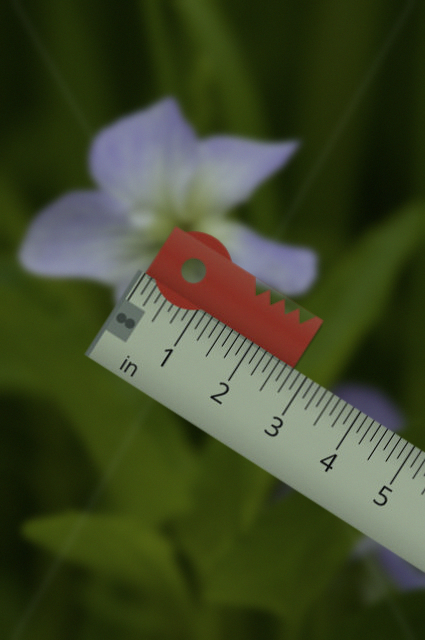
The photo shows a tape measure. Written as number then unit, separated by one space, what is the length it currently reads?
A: 2.75 in
